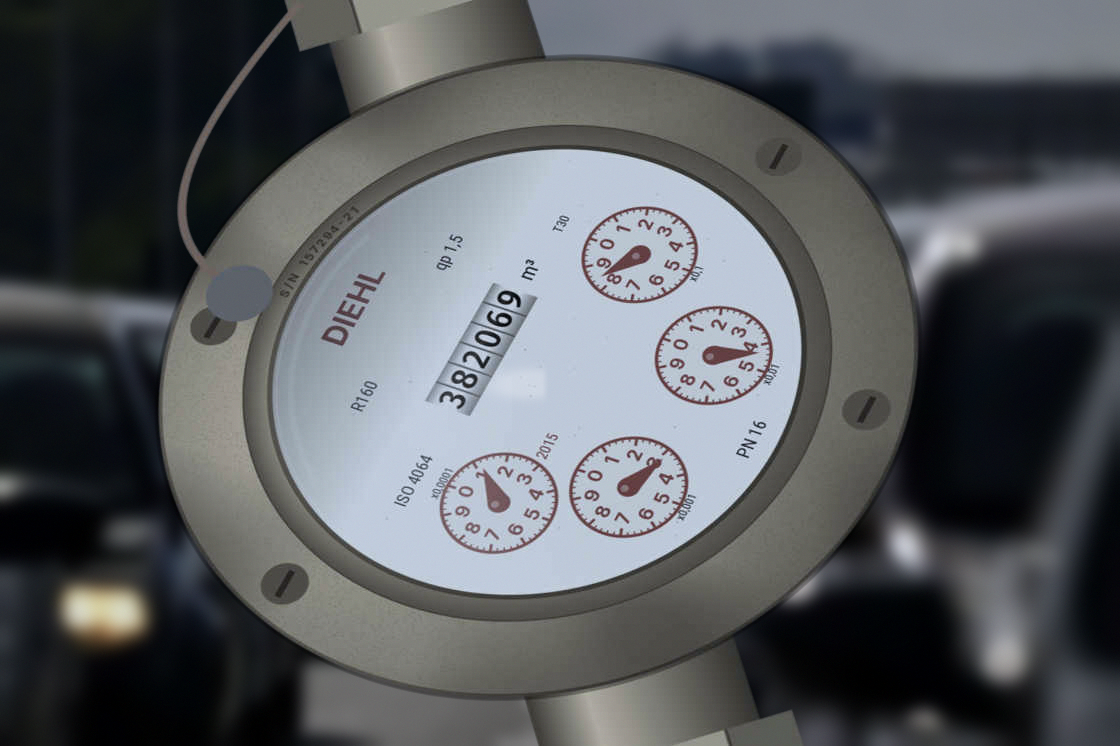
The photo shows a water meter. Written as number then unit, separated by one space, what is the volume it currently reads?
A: 382069.8431 m³
